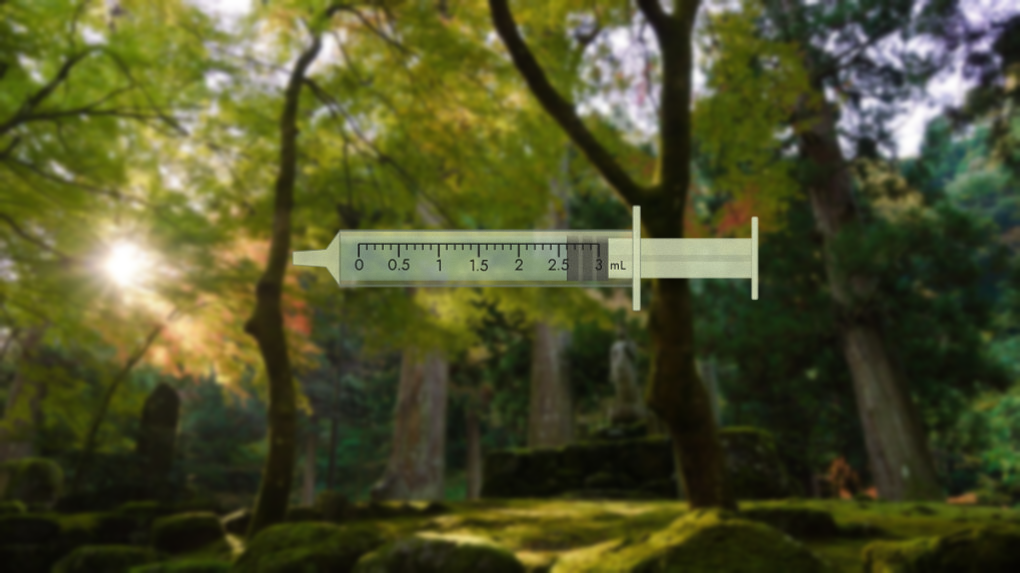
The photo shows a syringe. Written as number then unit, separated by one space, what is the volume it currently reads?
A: 2.6 mL
